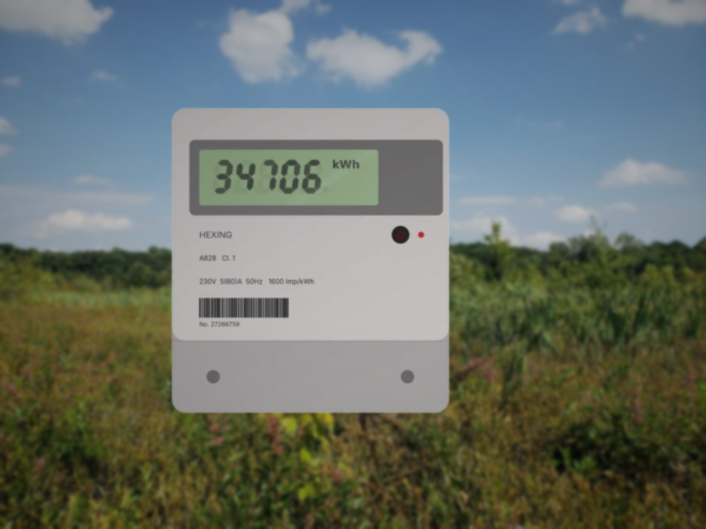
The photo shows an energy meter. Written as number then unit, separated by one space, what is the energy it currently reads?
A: 34706 kWh
